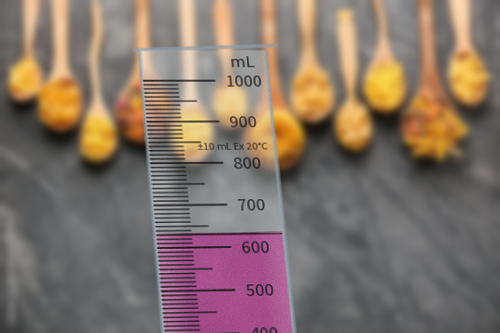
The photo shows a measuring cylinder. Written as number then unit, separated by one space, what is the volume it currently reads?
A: 630 mL
